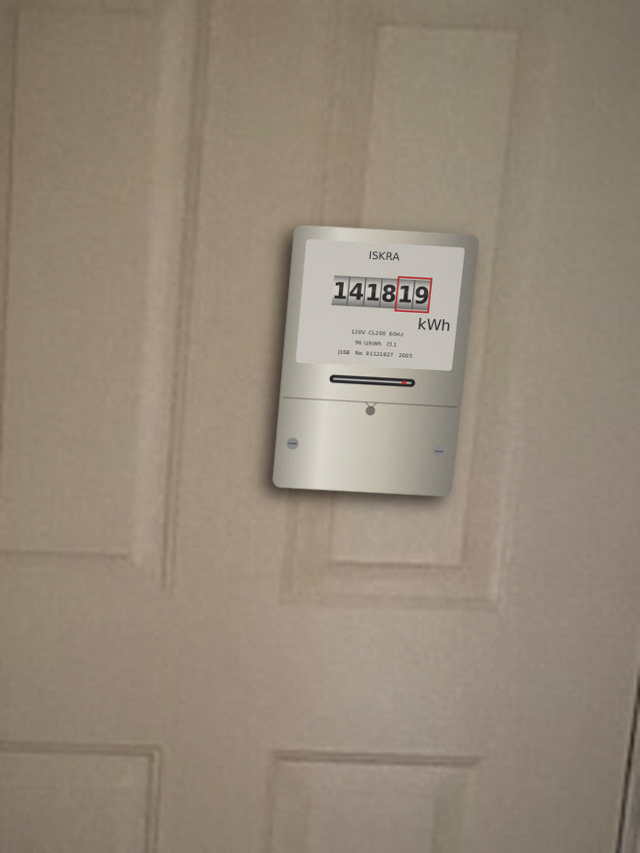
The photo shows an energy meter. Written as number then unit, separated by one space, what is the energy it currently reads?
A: 1418.19 kWh
